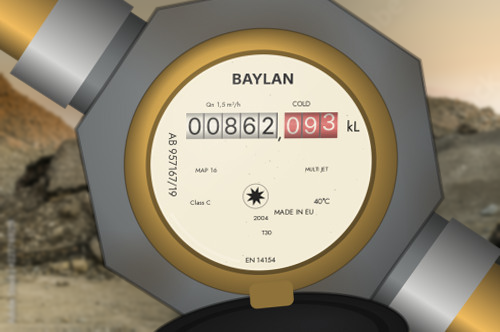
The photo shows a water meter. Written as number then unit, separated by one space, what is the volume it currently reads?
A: 862.093 kL
